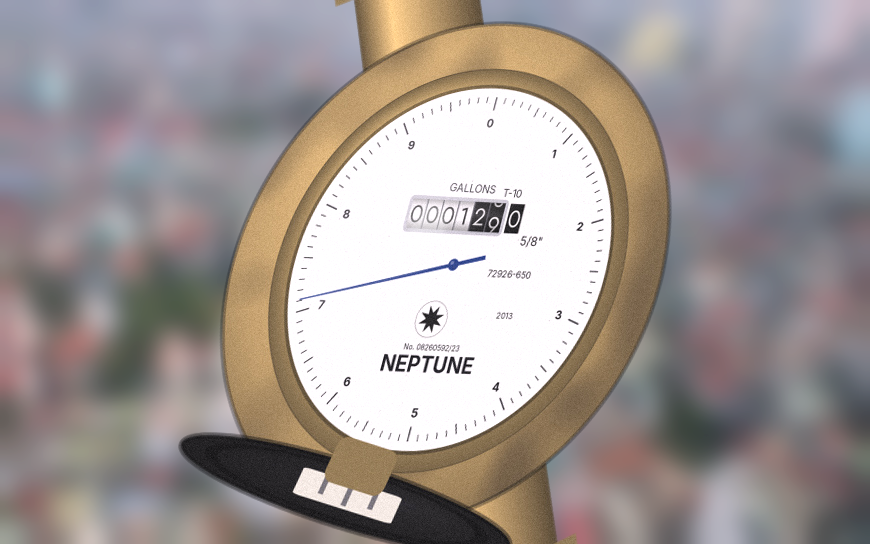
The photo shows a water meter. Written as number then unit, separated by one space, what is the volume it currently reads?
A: 1287.1 gal
